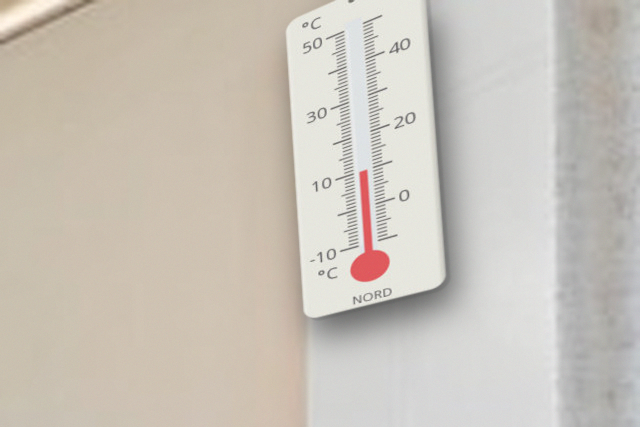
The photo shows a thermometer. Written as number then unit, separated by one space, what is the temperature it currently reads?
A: 10 °C
